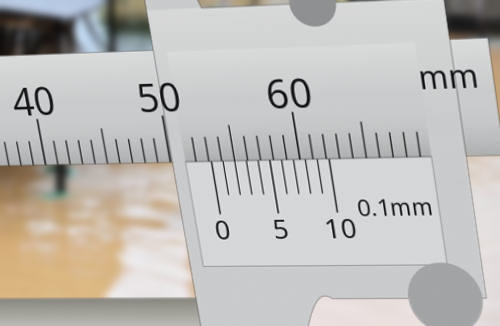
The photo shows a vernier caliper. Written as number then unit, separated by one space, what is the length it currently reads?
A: 53.2 mm
